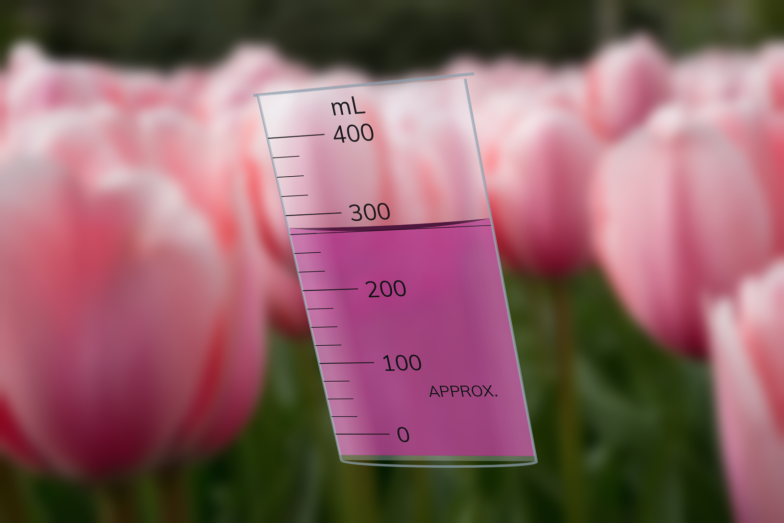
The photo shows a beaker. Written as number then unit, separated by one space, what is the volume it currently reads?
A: 275 mL
